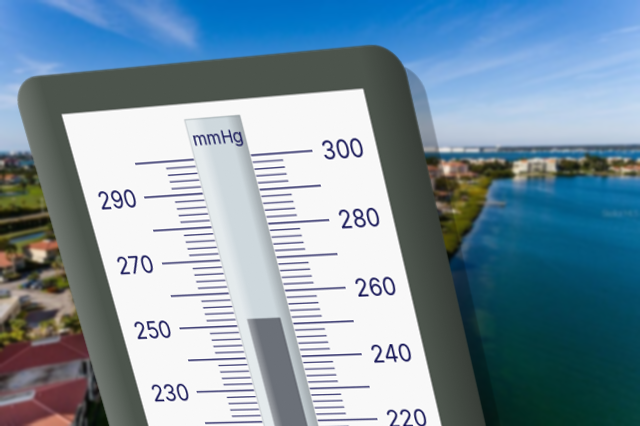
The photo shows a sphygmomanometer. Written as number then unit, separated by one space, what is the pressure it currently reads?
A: 252 mmHg
